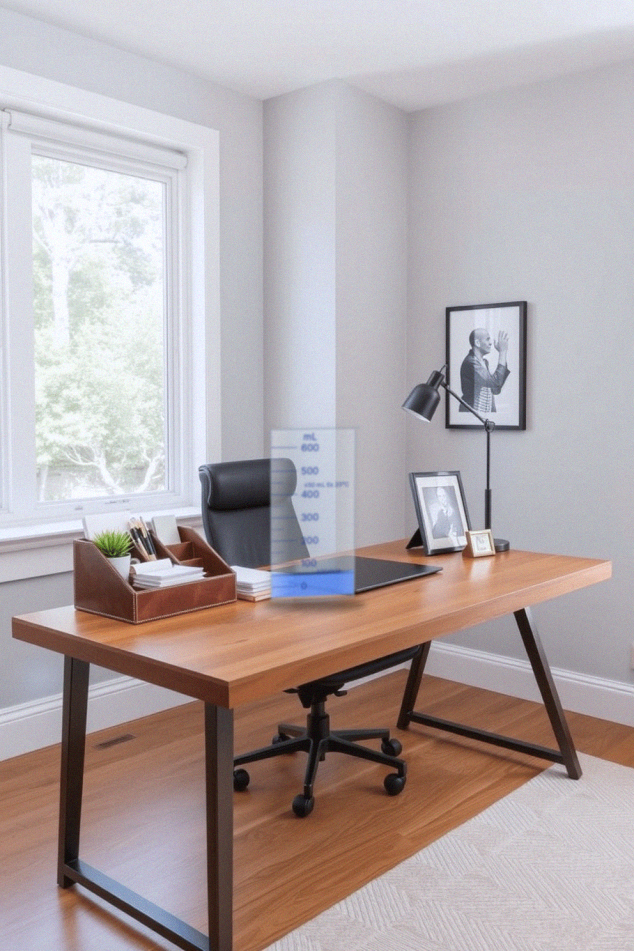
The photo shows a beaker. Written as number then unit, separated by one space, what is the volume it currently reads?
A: 50 mL
